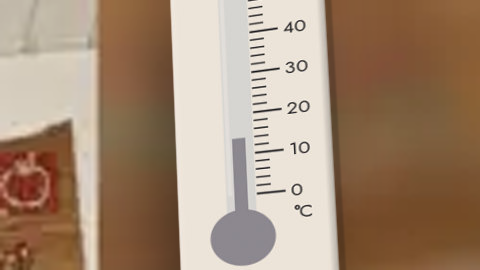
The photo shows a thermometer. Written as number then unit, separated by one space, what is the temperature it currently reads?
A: 14 °C
